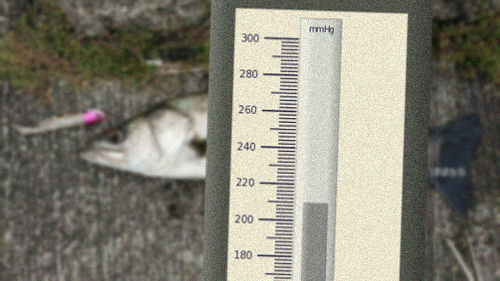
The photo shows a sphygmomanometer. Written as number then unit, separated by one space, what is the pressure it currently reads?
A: 210 mmHg
